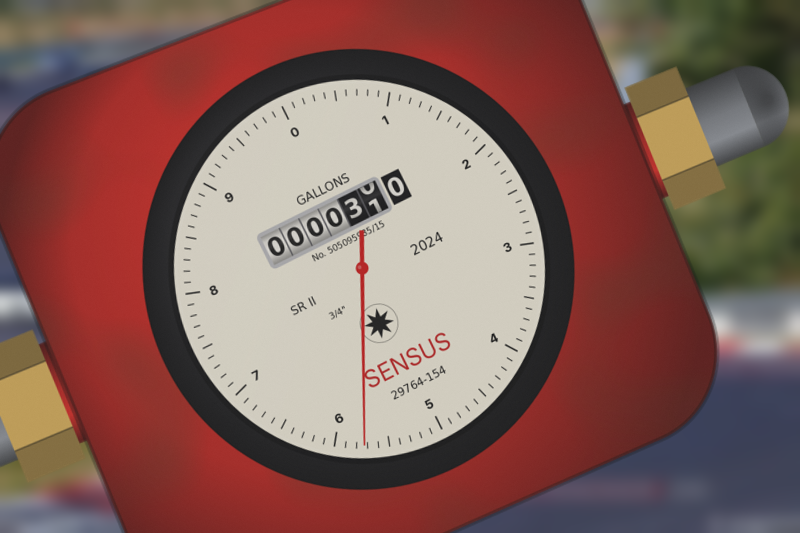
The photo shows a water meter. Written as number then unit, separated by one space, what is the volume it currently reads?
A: 305.7 gal
